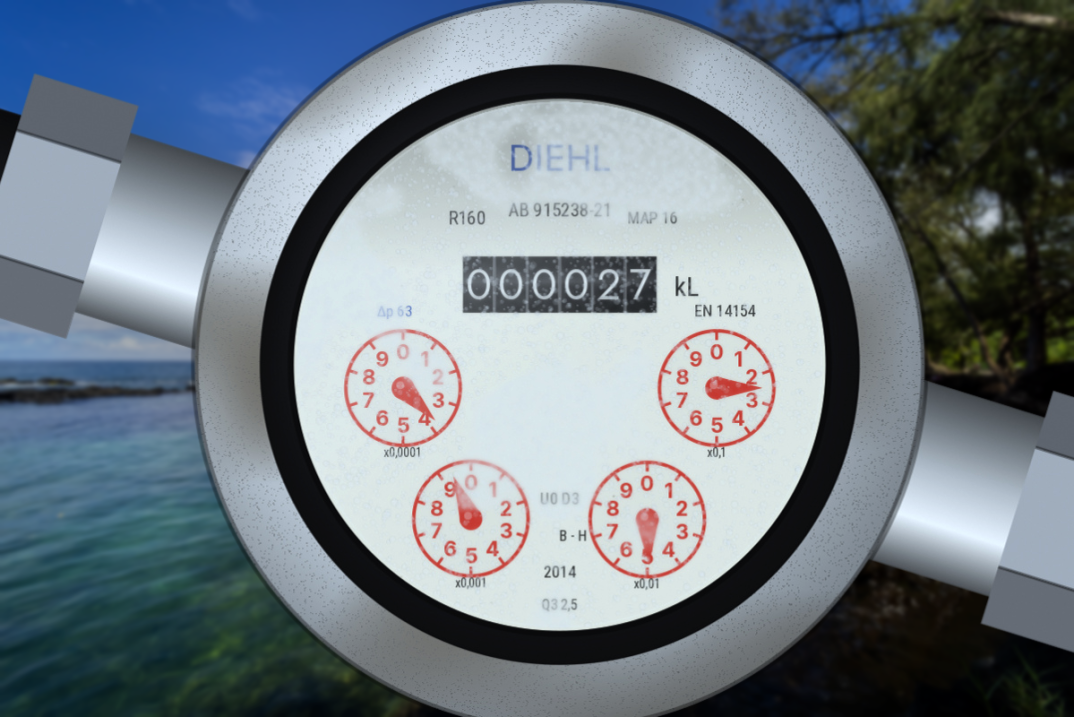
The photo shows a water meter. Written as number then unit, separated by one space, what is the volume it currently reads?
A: 27.2493 kL
